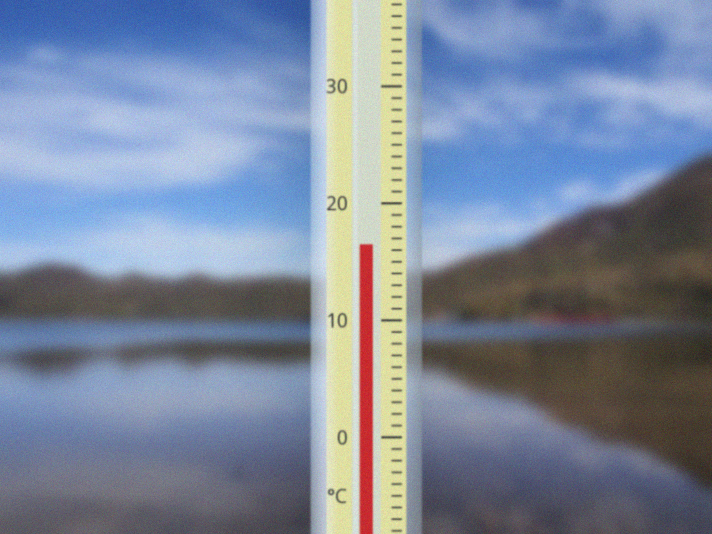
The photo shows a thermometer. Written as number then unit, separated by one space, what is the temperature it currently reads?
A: 16.5 °C
